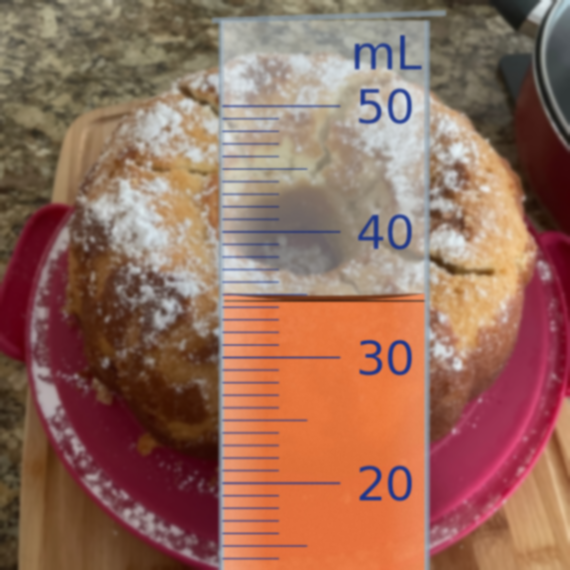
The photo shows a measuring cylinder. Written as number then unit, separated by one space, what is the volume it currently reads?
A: 34.5 mL
